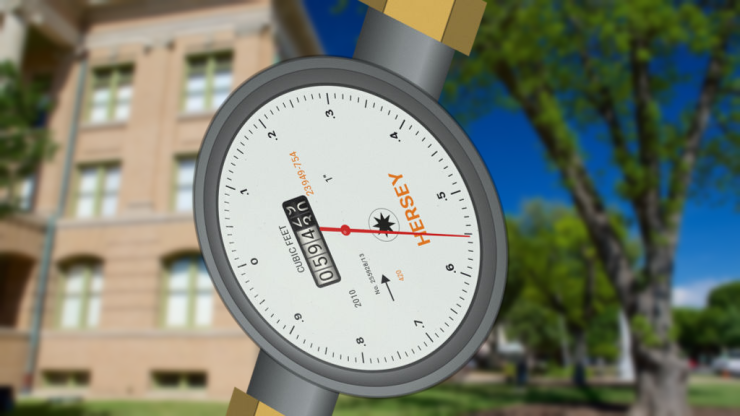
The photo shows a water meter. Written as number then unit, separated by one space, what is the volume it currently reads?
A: 59429.55 ft³
